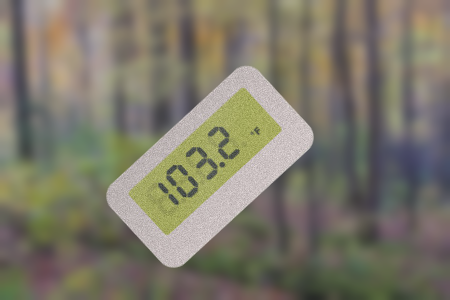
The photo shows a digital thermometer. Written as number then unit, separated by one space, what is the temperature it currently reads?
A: 103.2 °F
